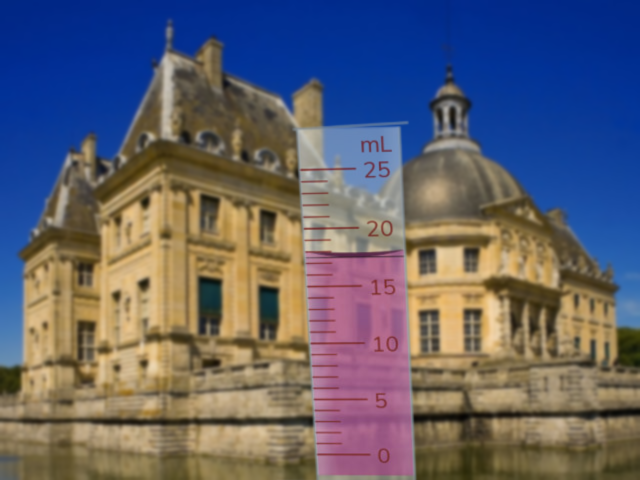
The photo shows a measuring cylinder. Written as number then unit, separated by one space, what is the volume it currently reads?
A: 17.5 mL
